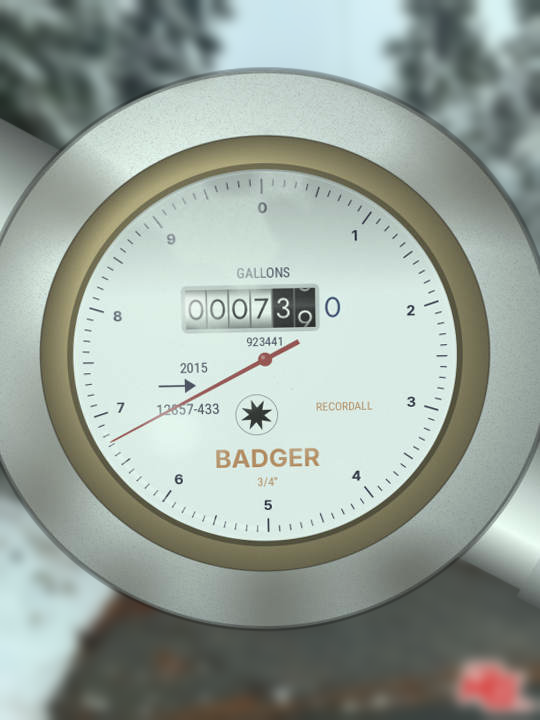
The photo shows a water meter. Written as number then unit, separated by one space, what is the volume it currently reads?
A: 7386.7 gal
